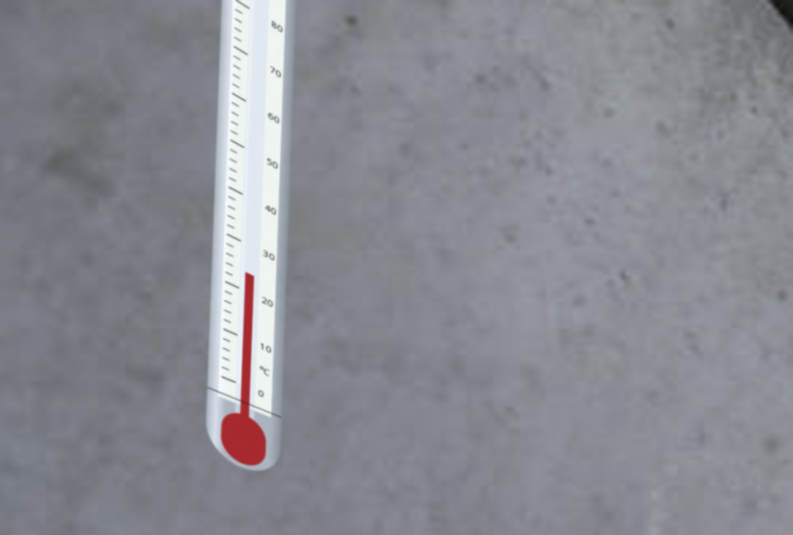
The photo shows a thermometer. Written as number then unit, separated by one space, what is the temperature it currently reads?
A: 24 °C
